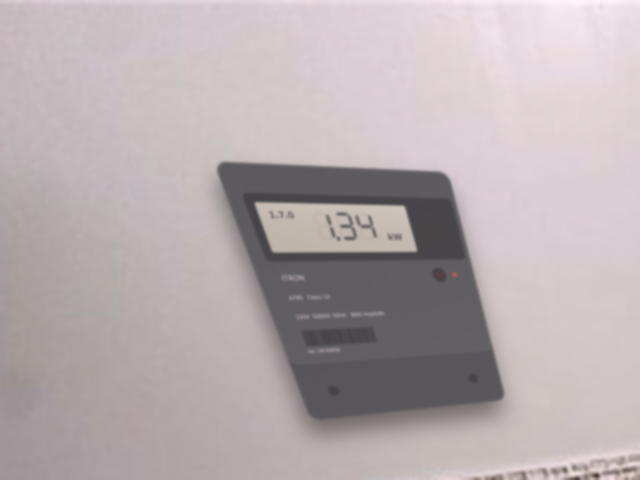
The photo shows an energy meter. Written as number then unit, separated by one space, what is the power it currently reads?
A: 1.34 kW
